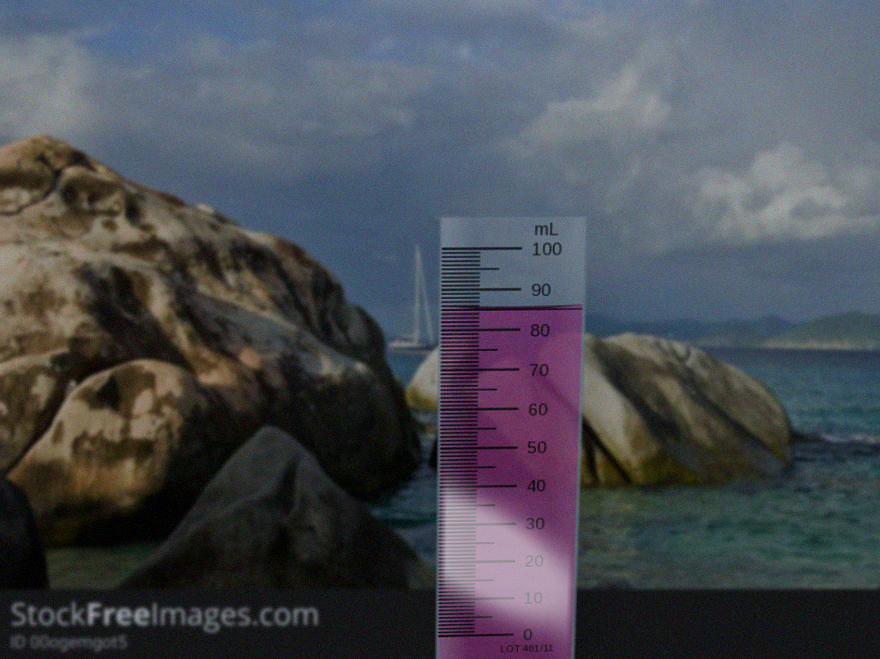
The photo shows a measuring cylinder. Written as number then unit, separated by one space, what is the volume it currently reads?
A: 85 mL
